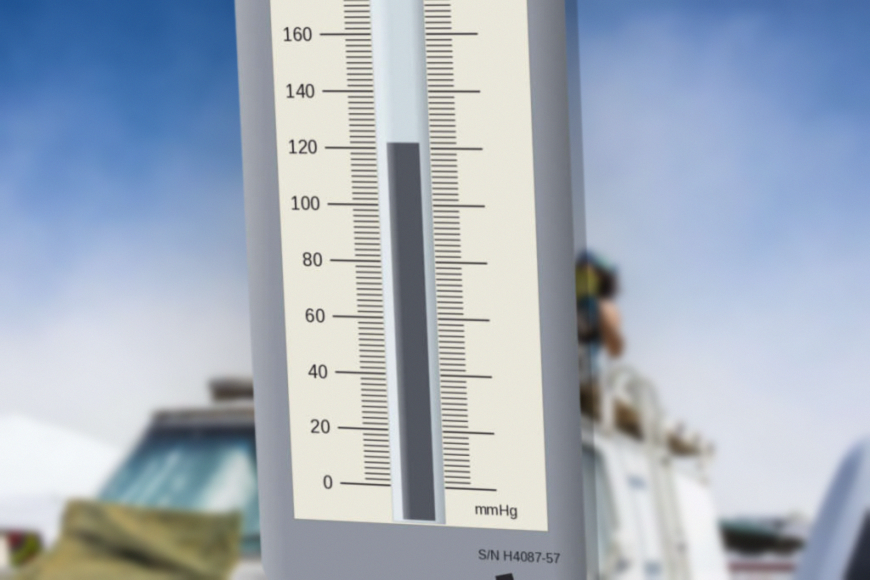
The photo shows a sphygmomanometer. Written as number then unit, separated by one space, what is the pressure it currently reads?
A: 122 mmHg
